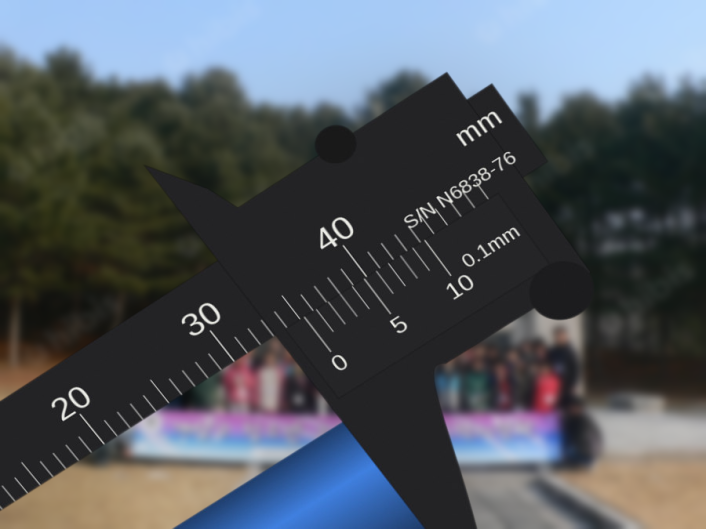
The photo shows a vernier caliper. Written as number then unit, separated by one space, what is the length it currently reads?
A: 35.3 mm
